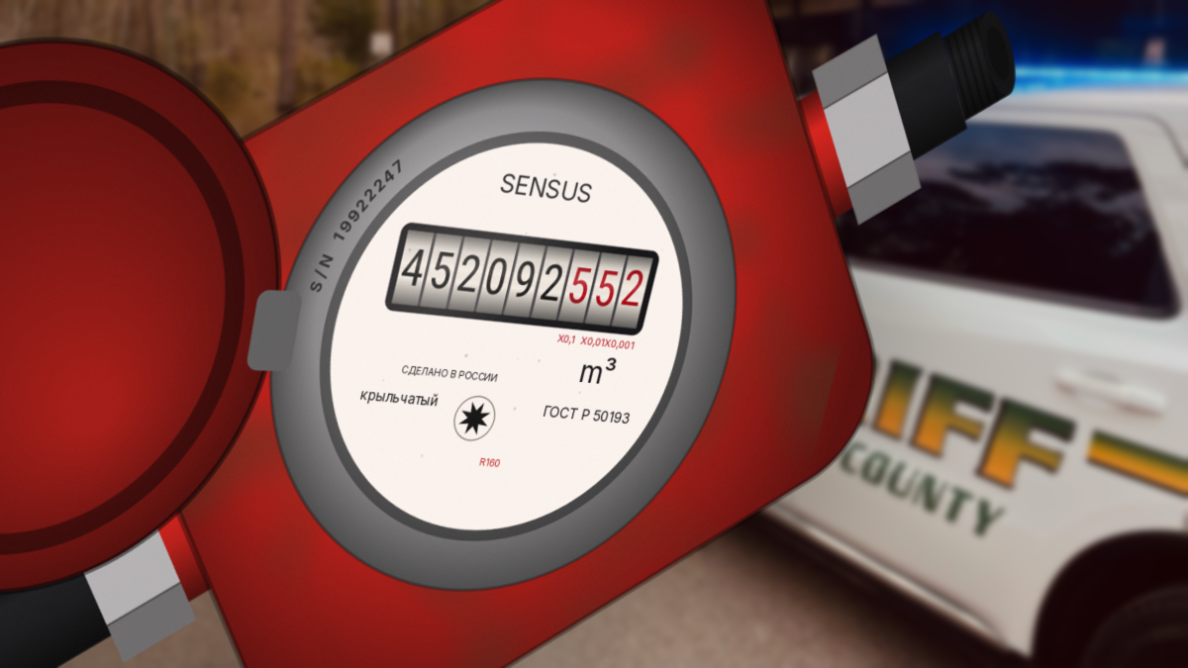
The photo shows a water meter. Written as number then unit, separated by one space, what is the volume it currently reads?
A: 452092.552 m³
